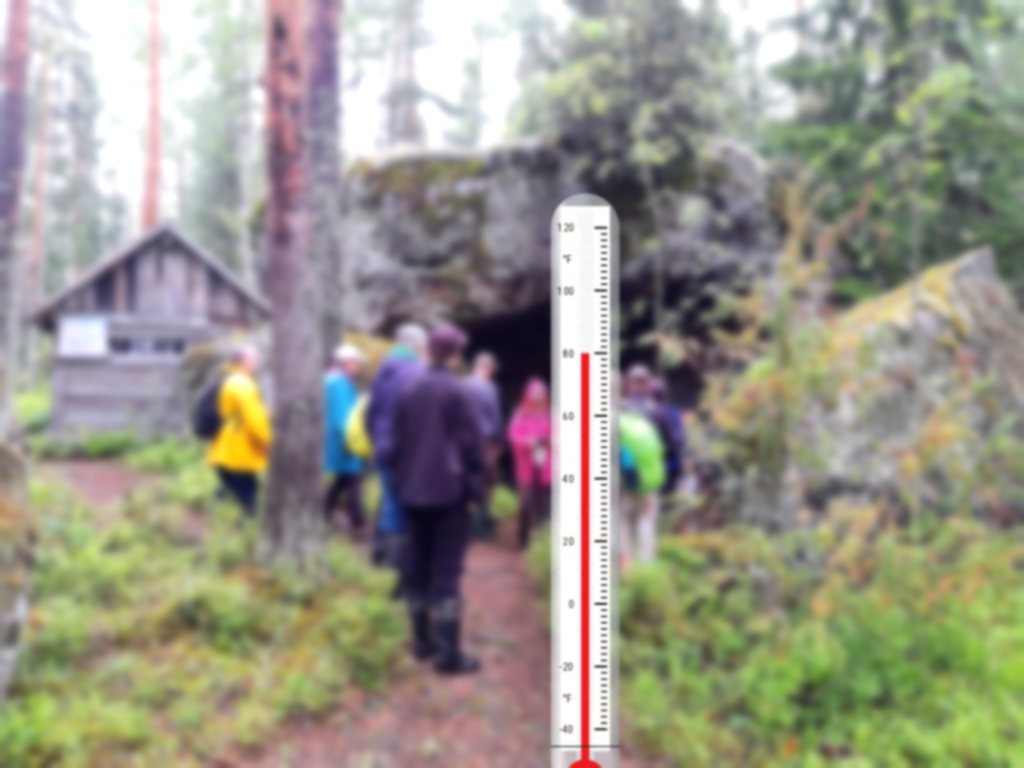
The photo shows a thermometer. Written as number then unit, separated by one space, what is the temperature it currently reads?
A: 80 °F
